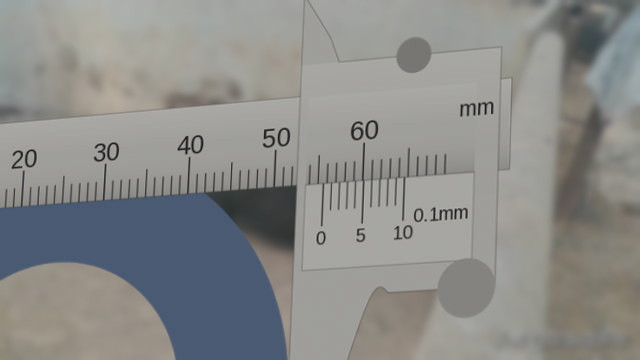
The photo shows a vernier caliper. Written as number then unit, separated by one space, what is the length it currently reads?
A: 55.6 mm
